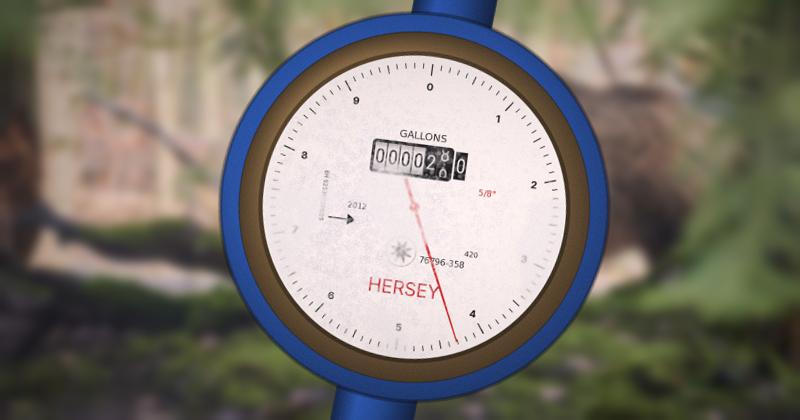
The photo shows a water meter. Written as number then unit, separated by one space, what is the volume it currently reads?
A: 284.3 gal
